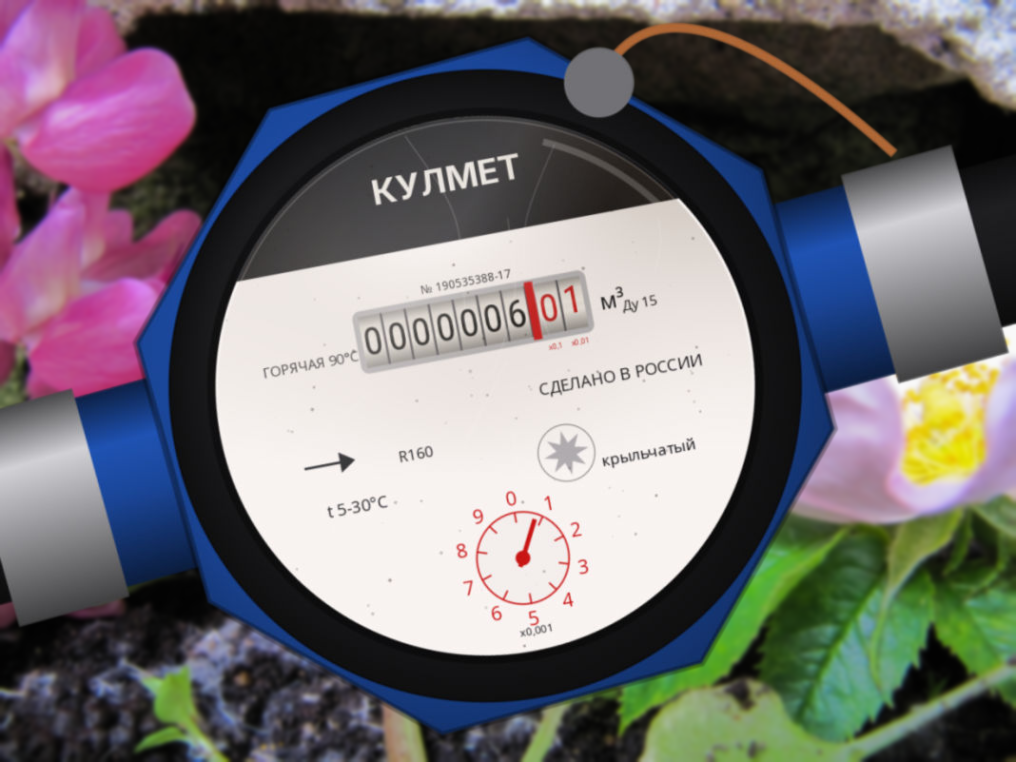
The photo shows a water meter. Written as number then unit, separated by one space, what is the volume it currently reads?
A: 6.010 m³
